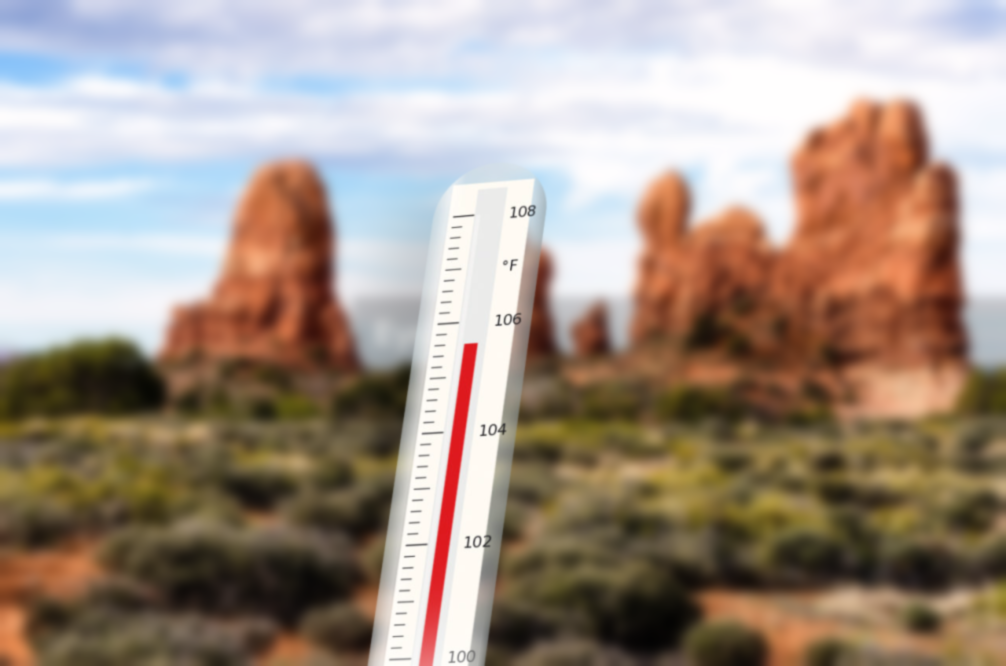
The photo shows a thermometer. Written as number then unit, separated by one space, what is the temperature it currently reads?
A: 105.6 °F
